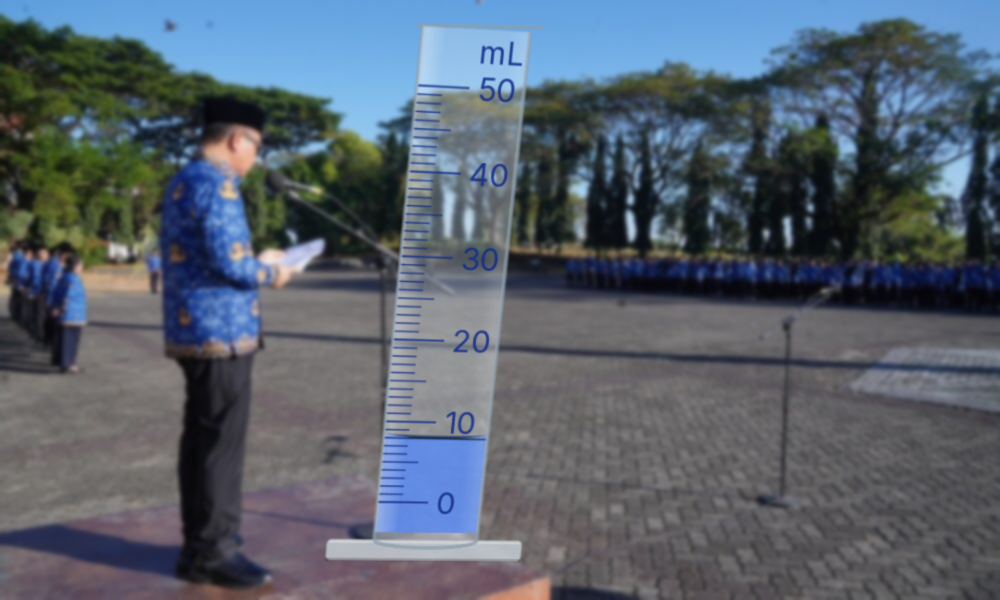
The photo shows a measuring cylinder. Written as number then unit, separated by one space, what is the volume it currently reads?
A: 8 mL
